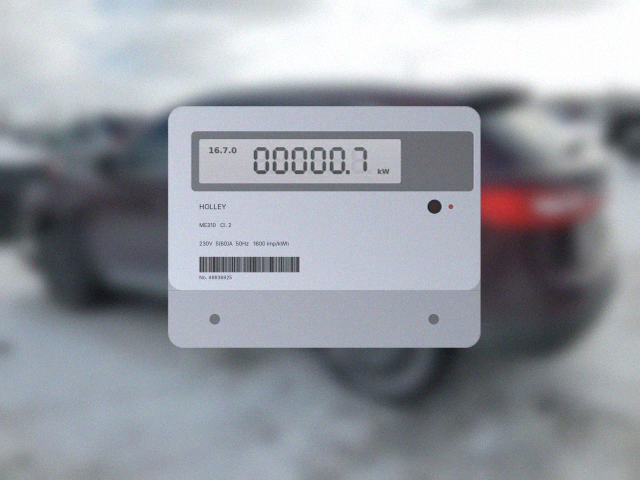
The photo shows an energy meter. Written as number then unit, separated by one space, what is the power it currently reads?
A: 0.7 kW
